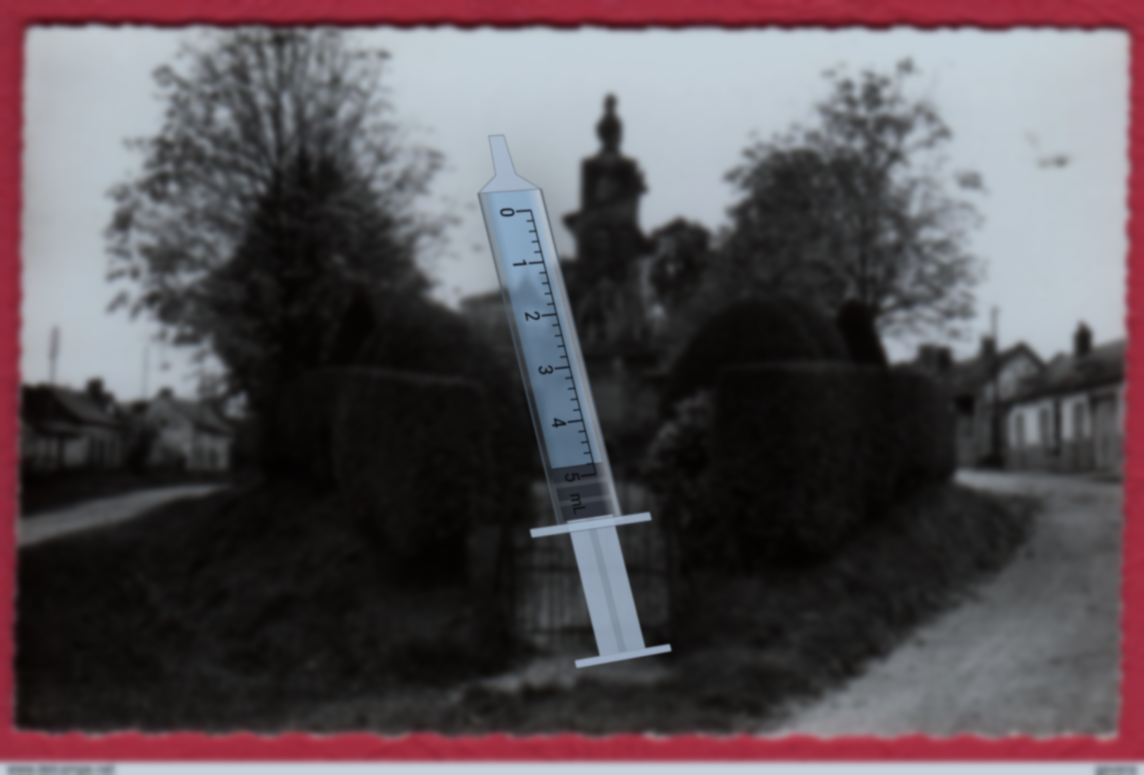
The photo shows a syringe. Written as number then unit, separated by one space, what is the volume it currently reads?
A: 4.8 mL
